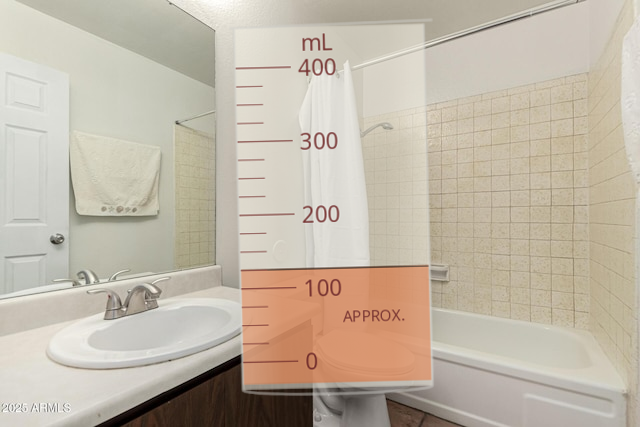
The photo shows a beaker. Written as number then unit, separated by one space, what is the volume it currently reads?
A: 125 mL
